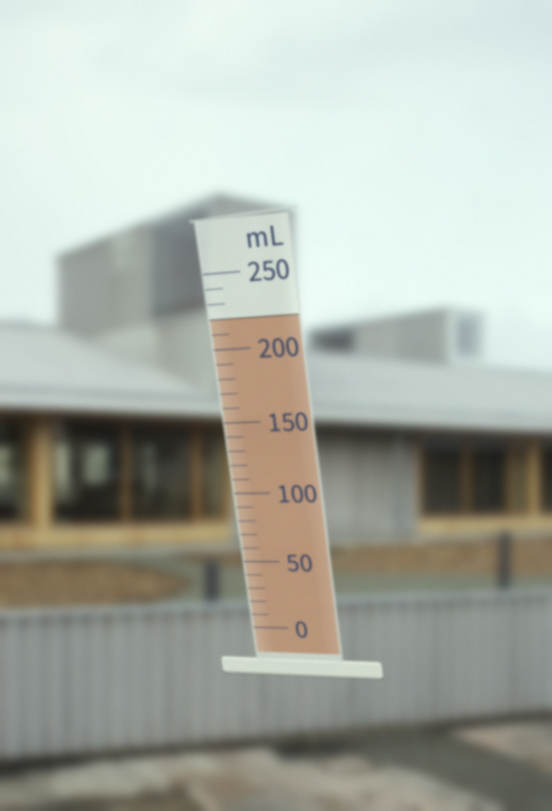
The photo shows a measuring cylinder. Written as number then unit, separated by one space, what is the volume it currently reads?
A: 220 mL
